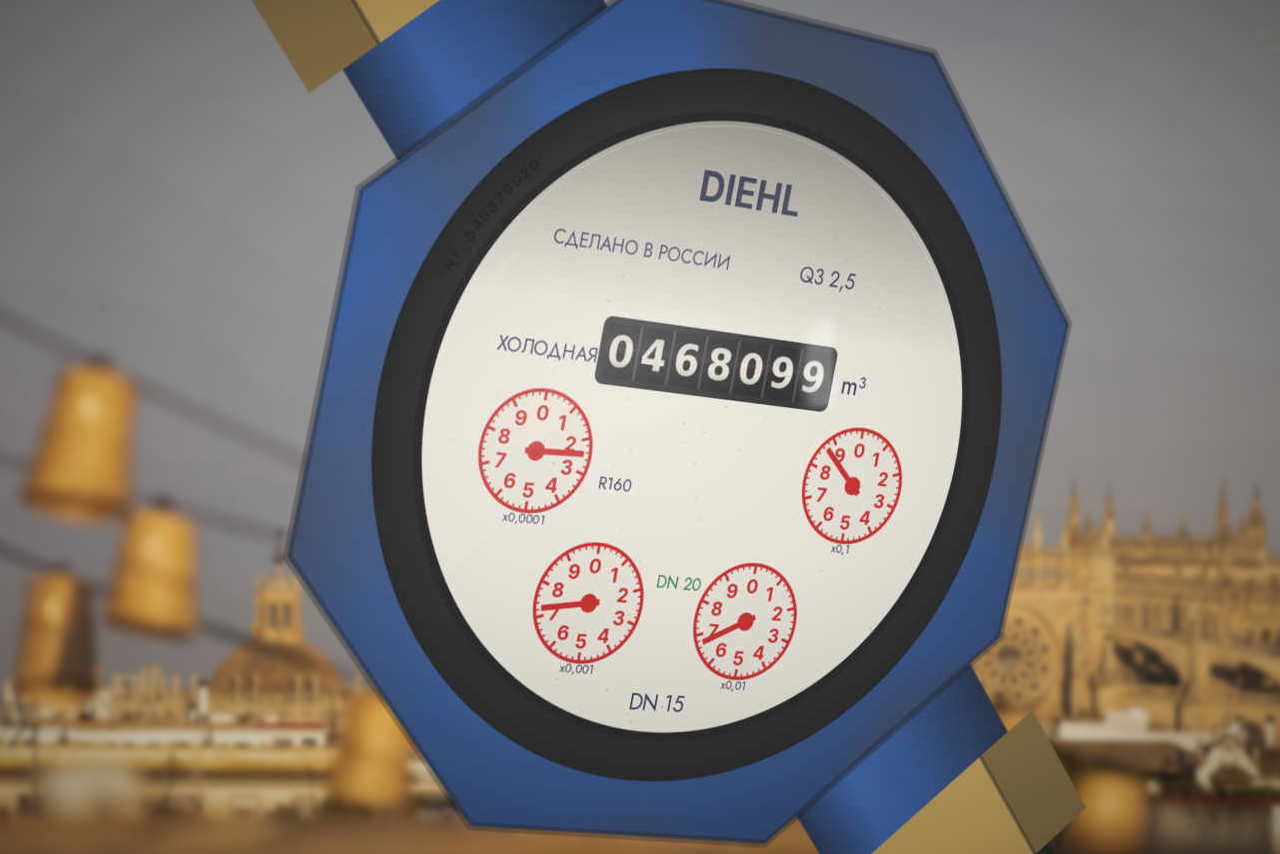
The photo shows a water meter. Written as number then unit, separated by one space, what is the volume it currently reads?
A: 468099.8672 m³
